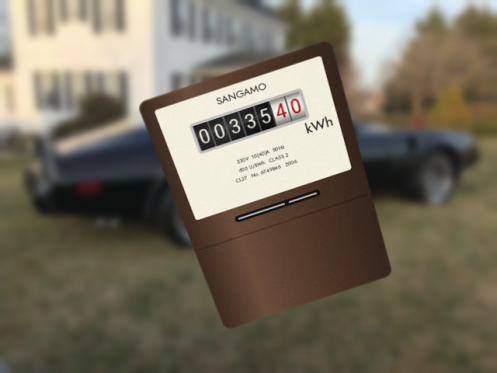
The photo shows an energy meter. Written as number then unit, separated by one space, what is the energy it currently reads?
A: 335.40 kWh
